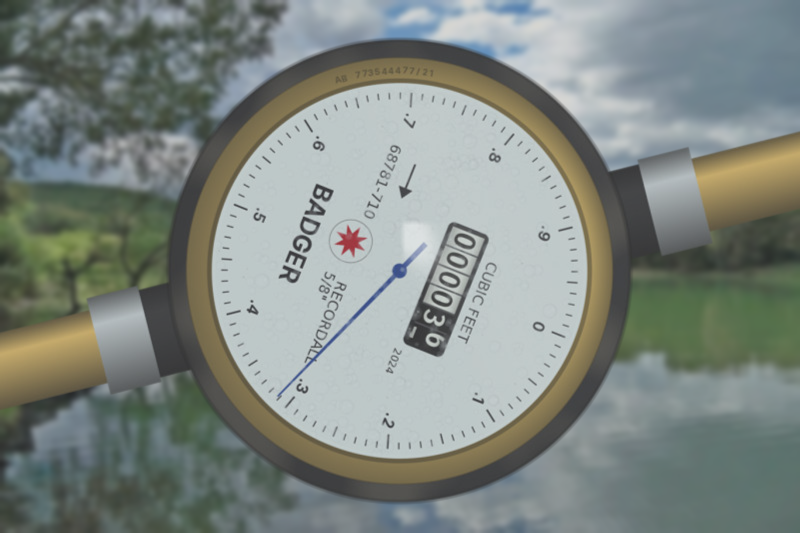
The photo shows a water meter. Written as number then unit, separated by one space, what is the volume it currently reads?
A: 36.31 ft³
